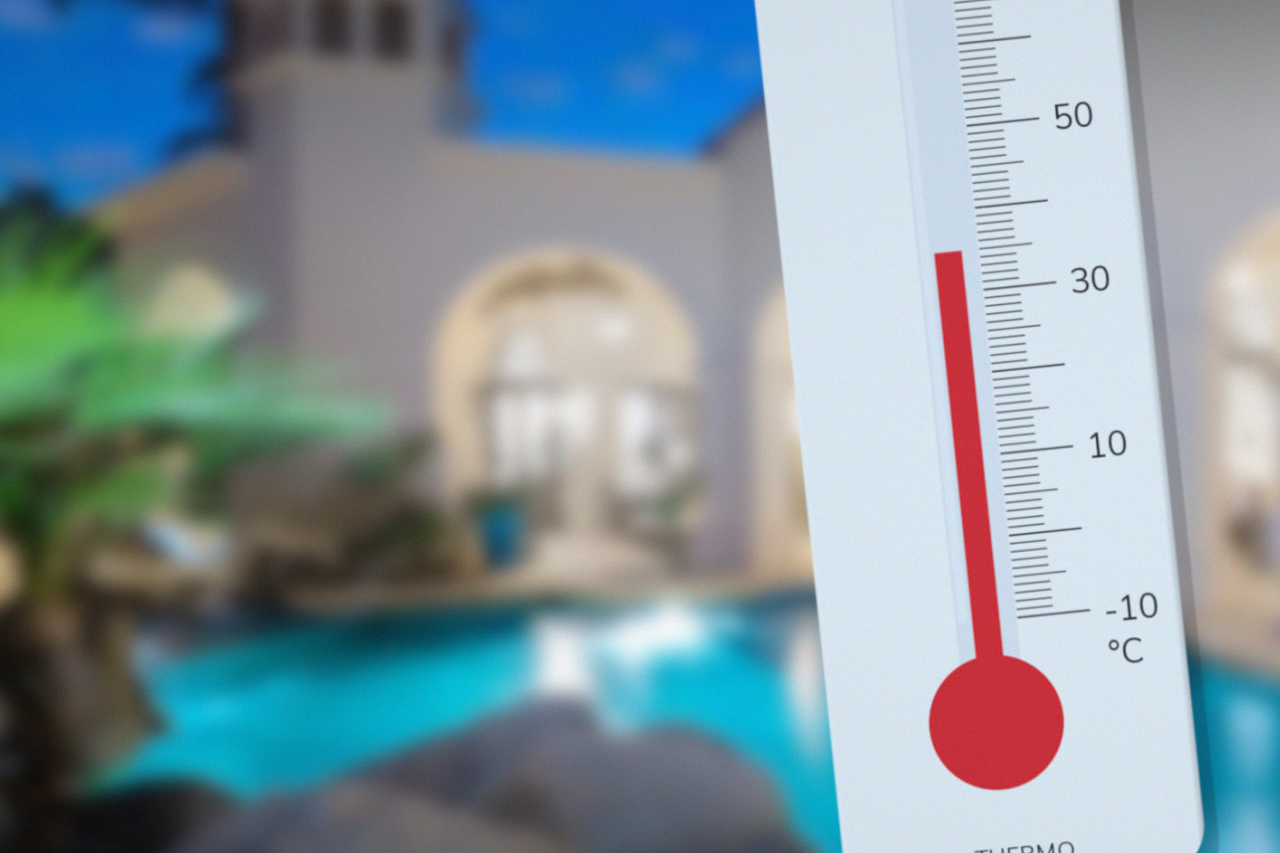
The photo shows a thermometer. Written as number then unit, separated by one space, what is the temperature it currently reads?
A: 35 °C
